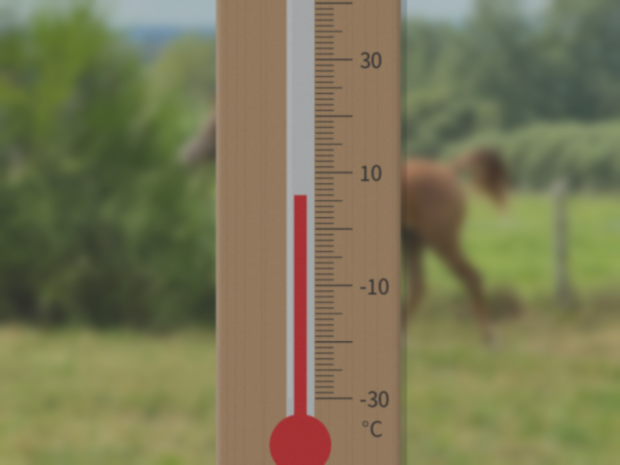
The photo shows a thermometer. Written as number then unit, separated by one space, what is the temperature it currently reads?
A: 6 °C
